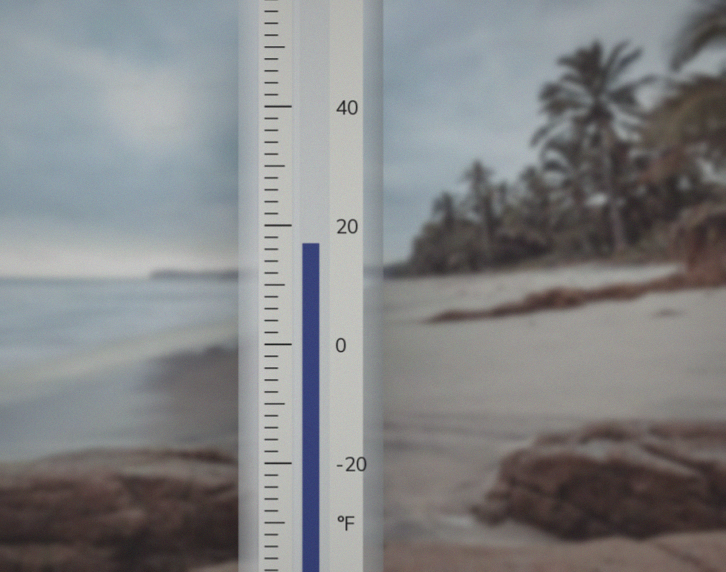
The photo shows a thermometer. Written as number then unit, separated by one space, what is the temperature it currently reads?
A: 17 °F
